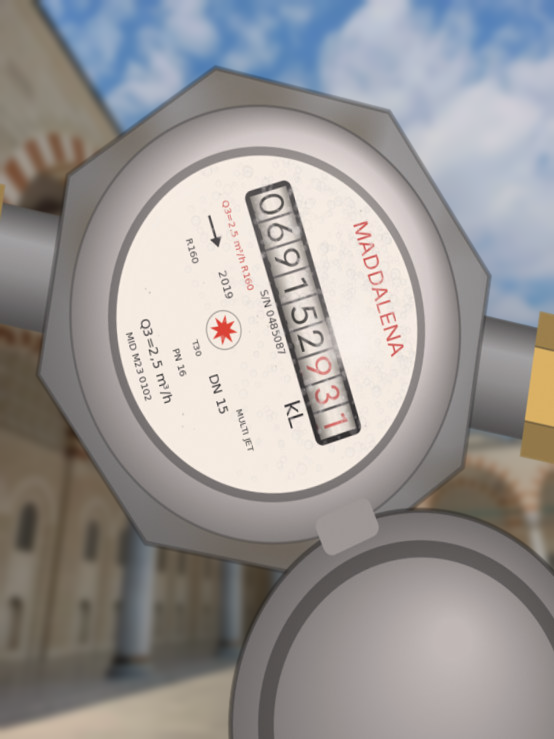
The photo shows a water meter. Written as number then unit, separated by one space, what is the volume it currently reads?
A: 69152.931 kL
